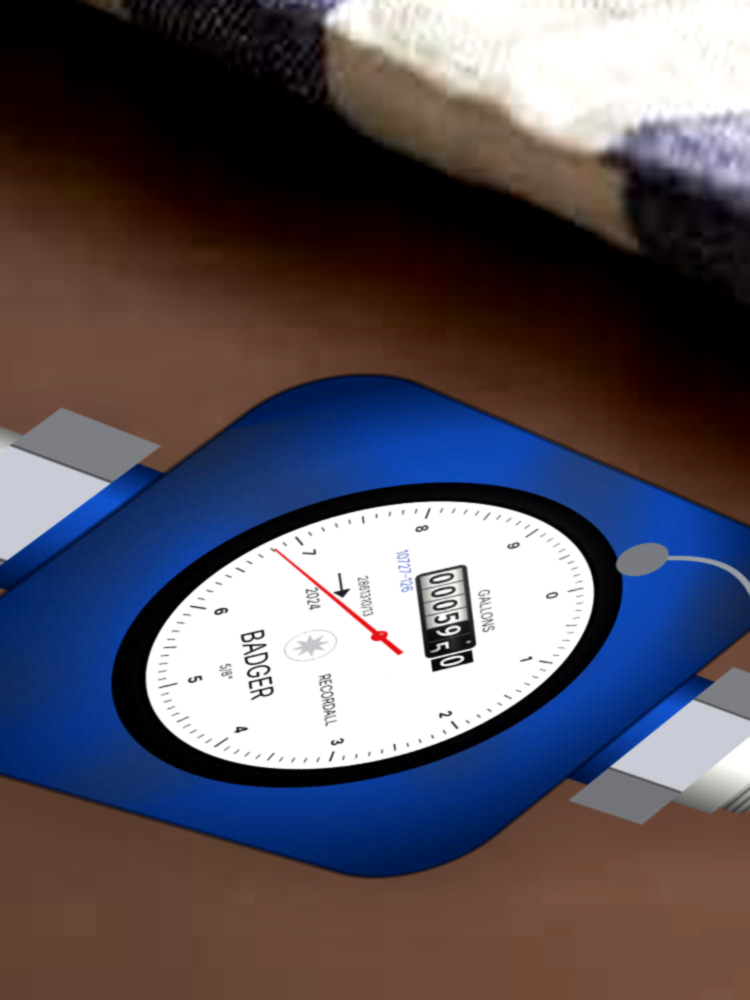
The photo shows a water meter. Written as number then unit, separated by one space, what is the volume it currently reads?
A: 5946.8 gal
